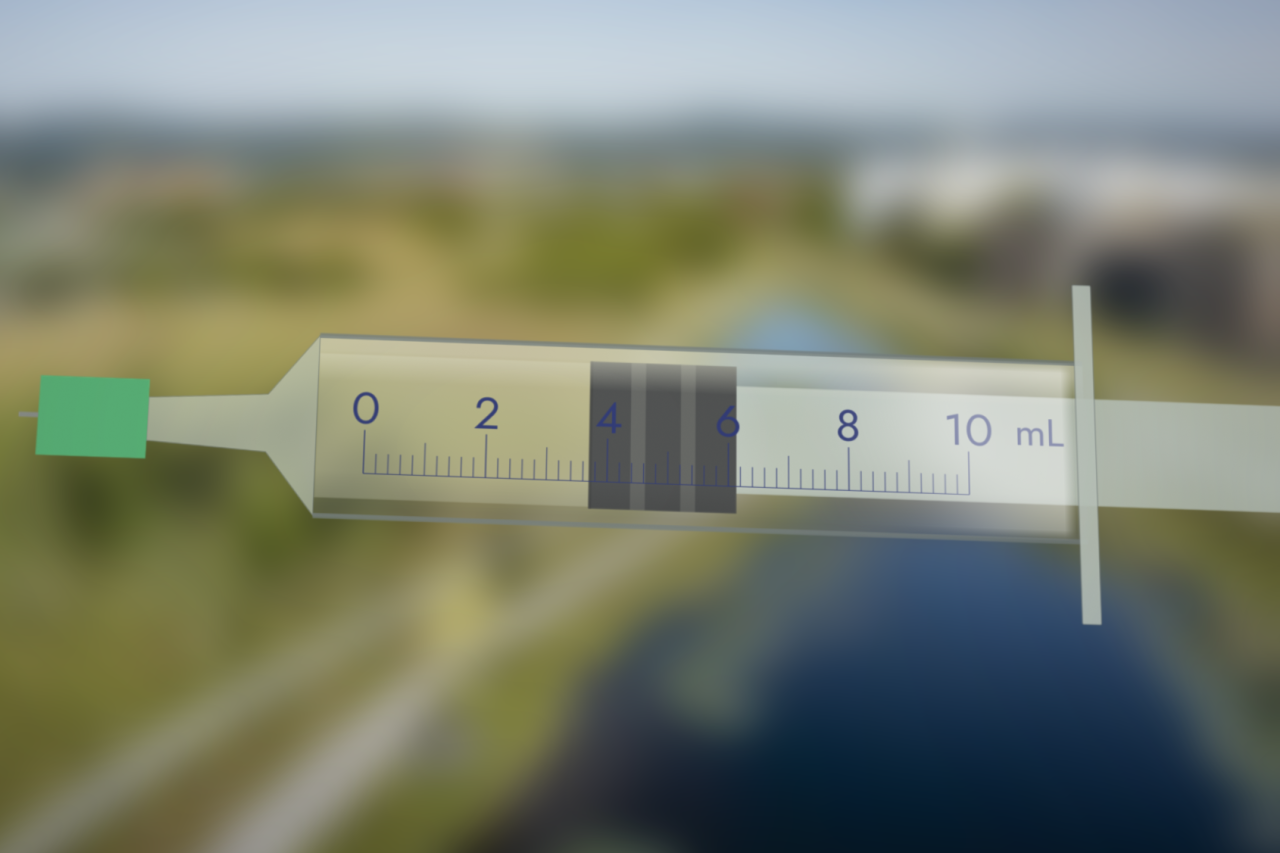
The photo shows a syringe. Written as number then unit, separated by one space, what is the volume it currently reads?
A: 3.7 mL
